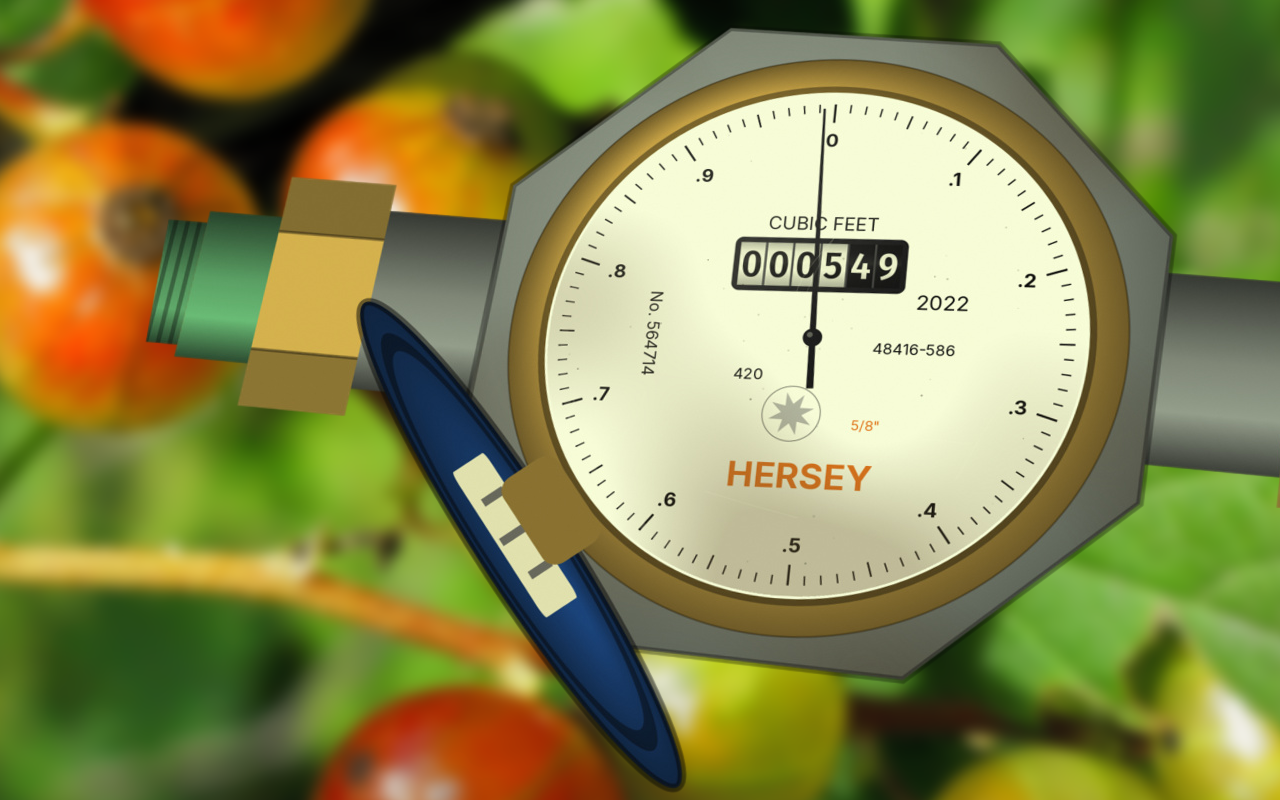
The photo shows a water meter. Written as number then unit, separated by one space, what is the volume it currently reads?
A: 548.99 ft³
